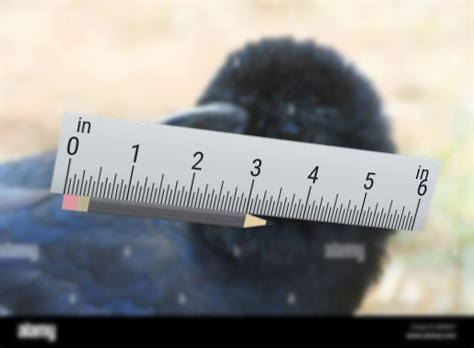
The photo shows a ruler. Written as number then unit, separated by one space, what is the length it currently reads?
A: 3.5 in
